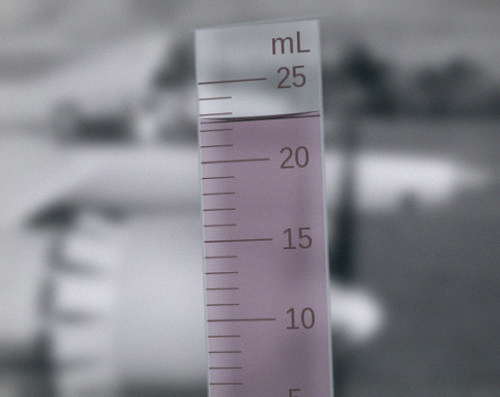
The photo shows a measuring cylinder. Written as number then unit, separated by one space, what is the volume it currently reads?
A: 22.5 mL
